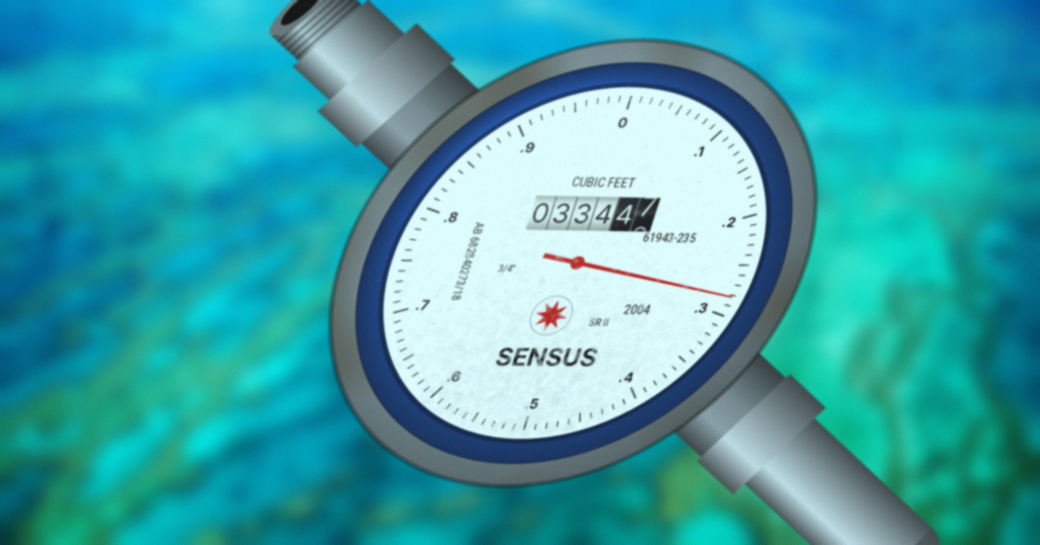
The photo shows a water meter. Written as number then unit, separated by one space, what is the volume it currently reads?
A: 33447.28 ft³
